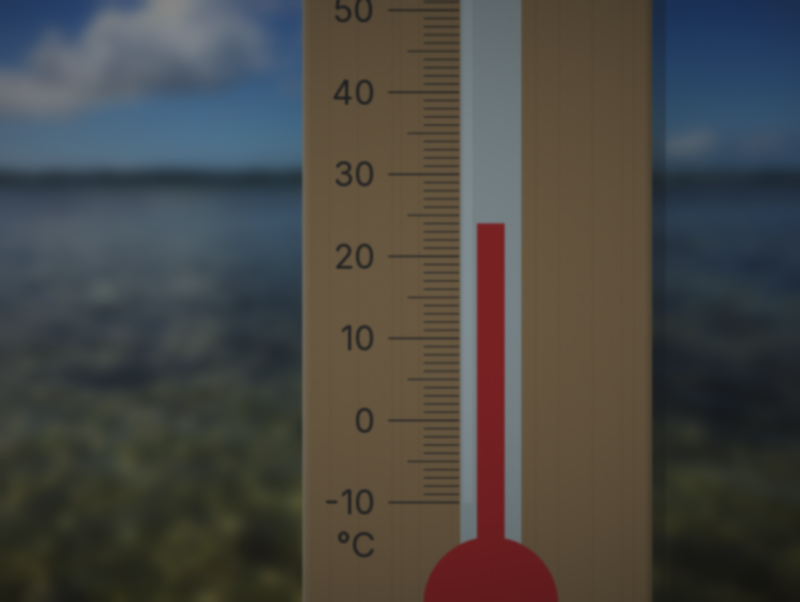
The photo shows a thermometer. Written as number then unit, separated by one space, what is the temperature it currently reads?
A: 24 °C
